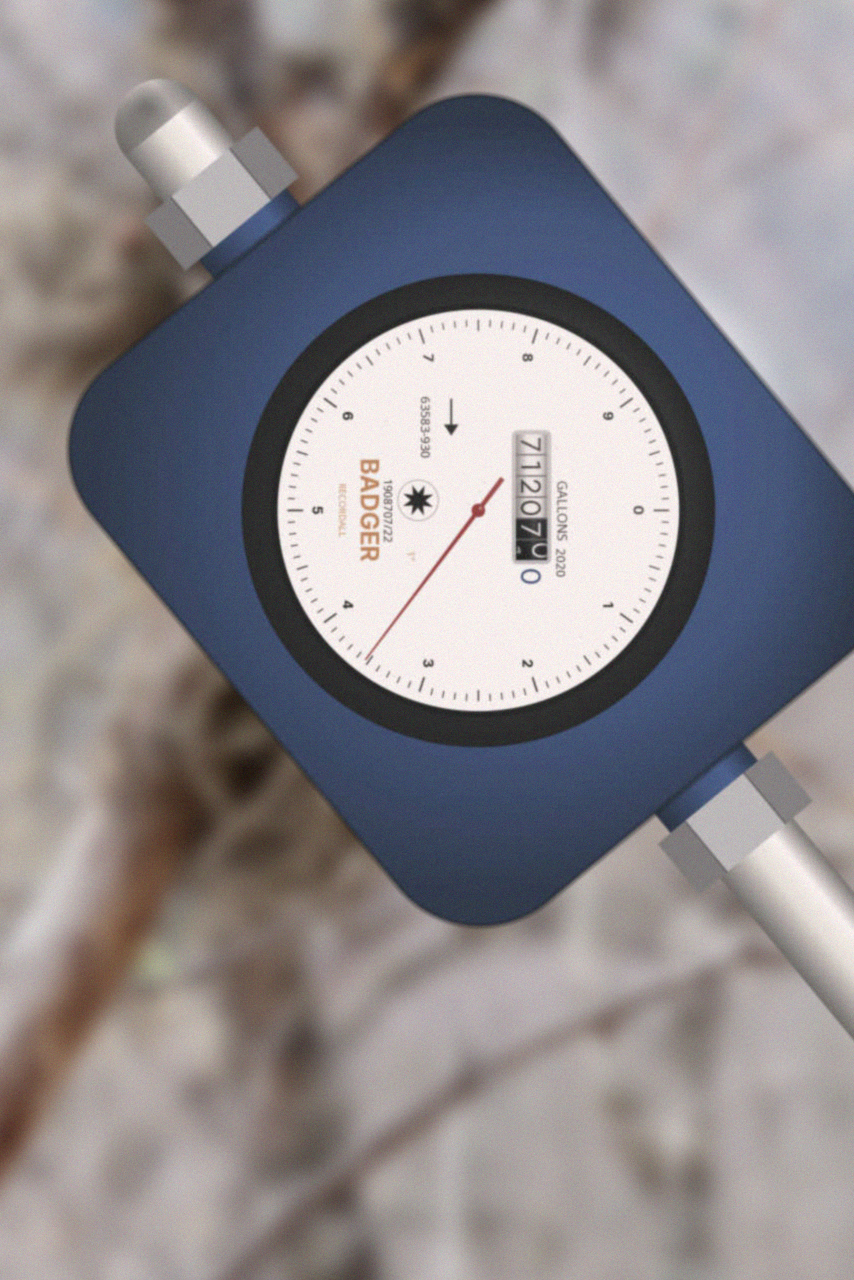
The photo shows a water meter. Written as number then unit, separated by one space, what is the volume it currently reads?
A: 7120703.5 gal
